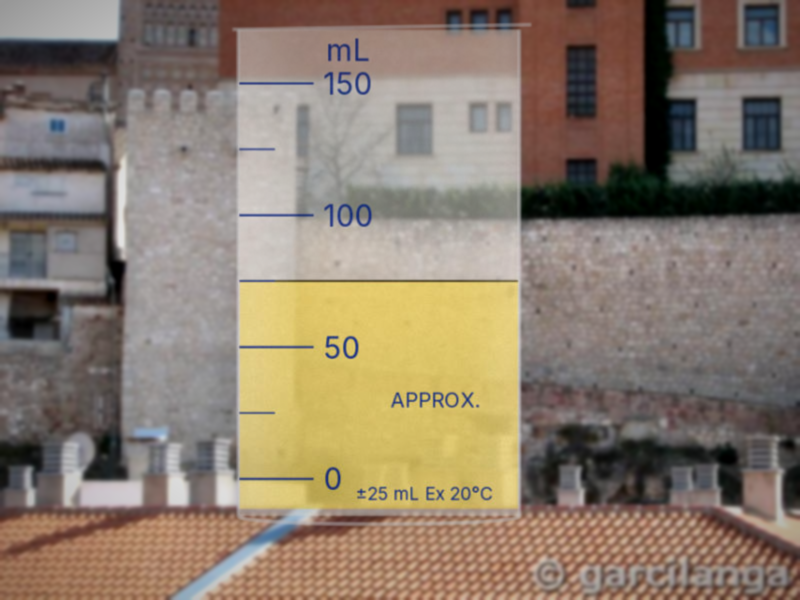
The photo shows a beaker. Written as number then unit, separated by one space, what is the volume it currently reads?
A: 75 mL
